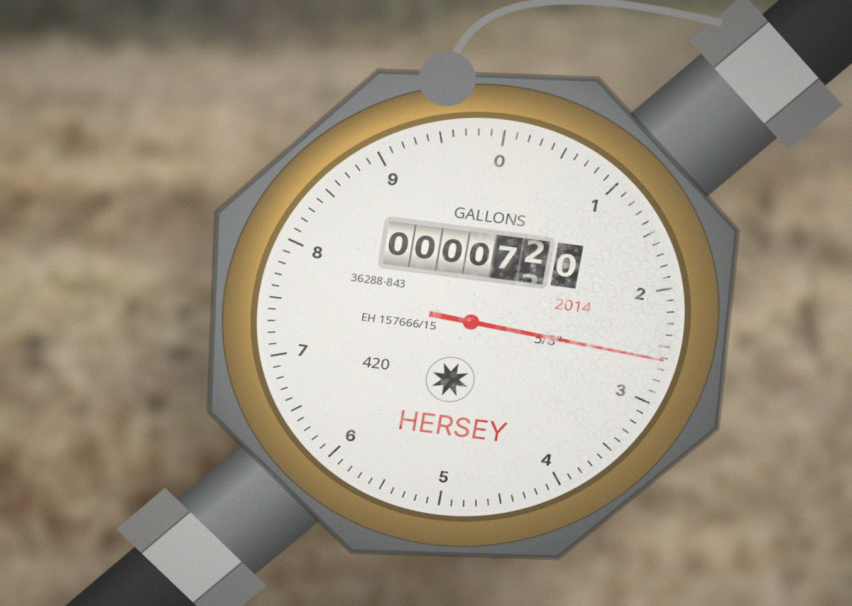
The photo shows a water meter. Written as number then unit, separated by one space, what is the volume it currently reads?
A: 722.6 gal
